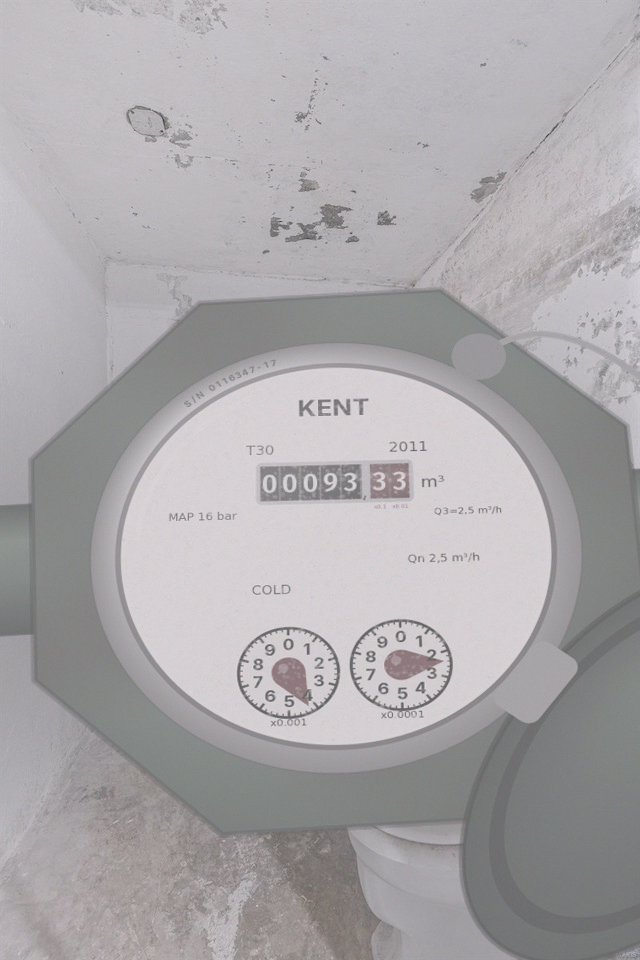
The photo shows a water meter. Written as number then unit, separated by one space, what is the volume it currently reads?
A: 93.3342 m³
